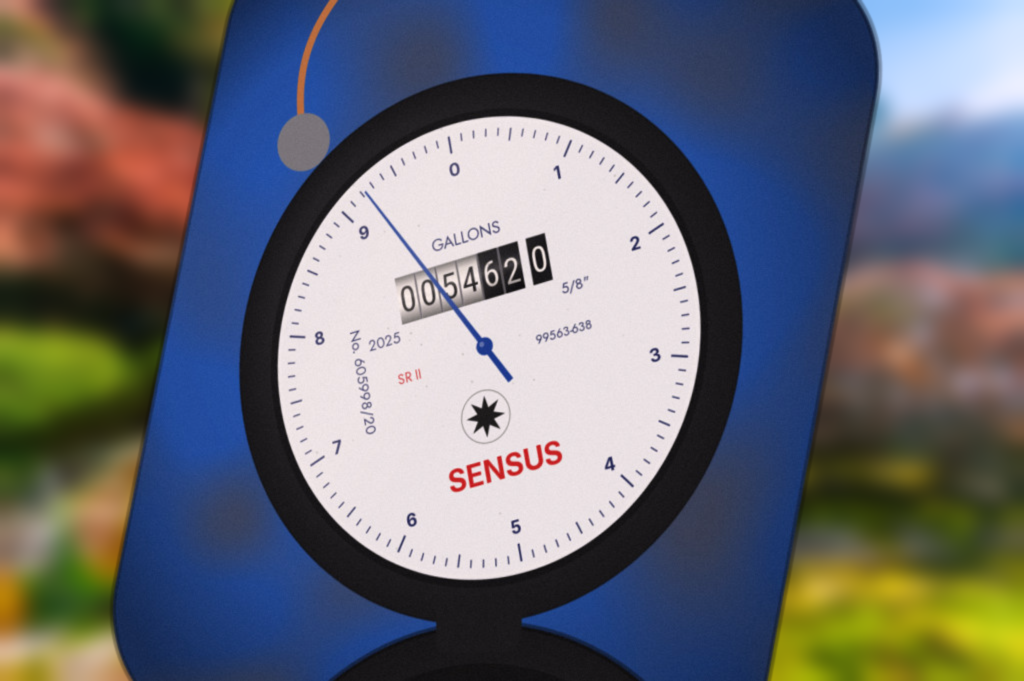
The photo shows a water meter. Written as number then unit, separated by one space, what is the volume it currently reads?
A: 54619.2 gal
